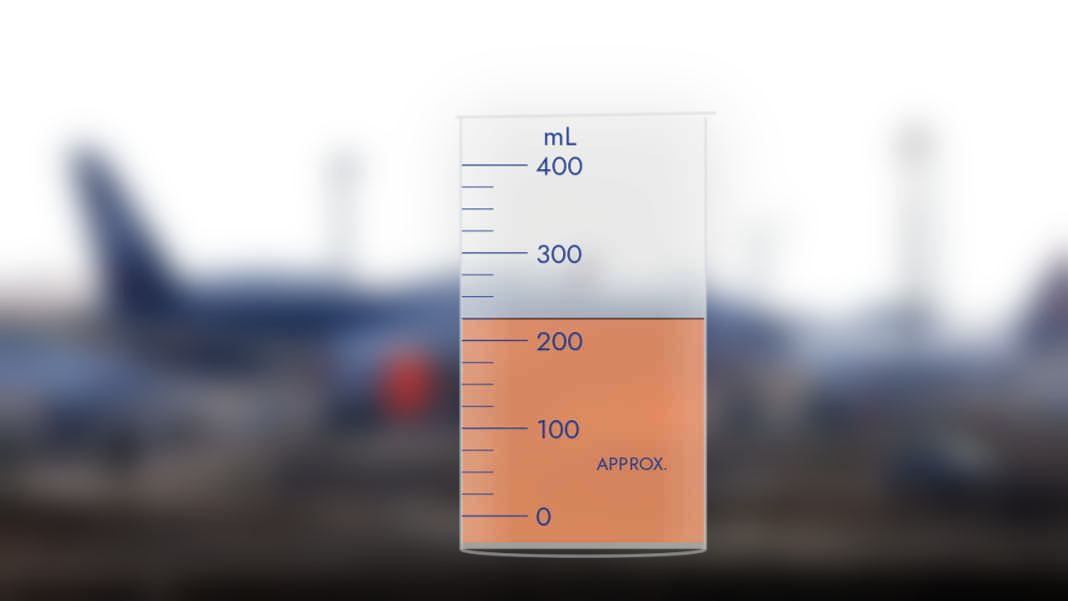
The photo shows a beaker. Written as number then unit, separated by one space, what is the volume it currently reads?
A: 225 mL
